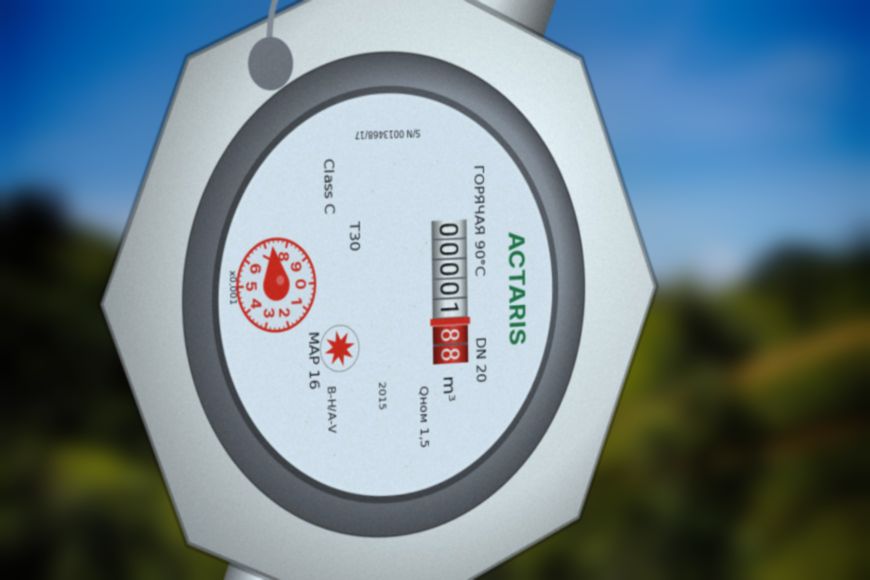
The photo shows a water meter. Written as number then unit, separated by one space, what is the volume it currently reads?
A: 1.887 m³
